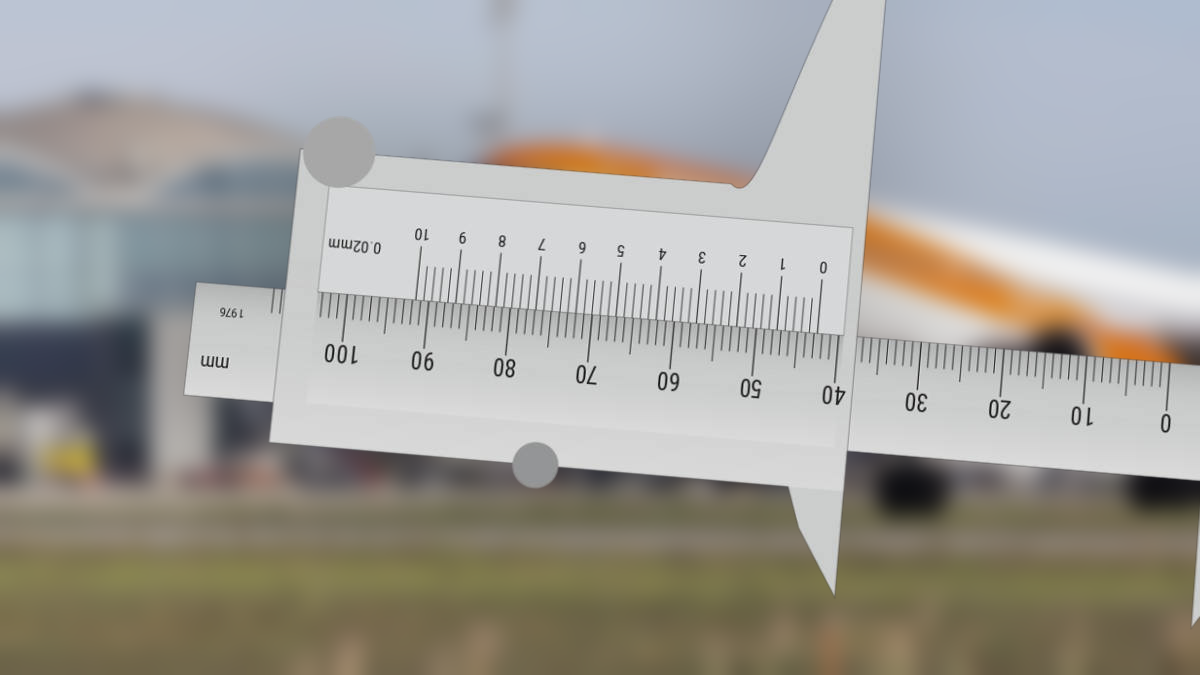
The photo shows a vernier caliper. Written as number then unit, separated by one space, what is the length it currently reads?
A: 42.6 mm
